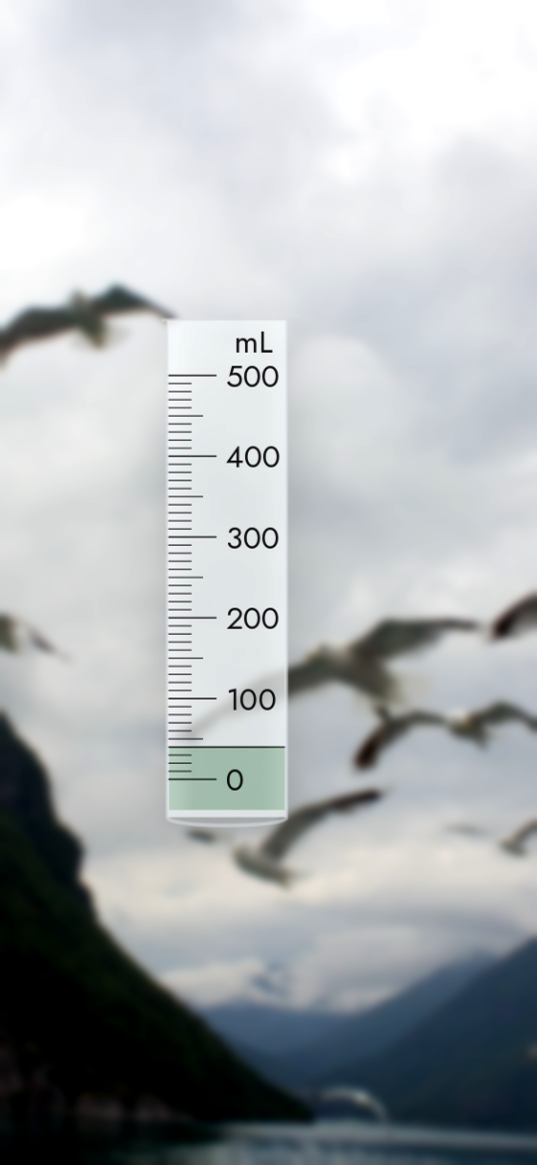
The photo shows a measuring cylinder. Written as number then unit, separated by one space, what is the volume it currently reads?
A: 40 mL
